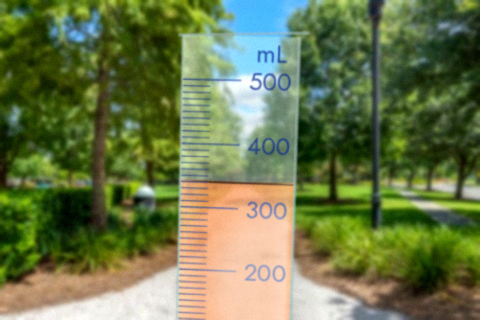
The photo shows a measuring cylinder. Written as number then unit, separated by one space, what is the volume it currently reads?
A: 340 mL
